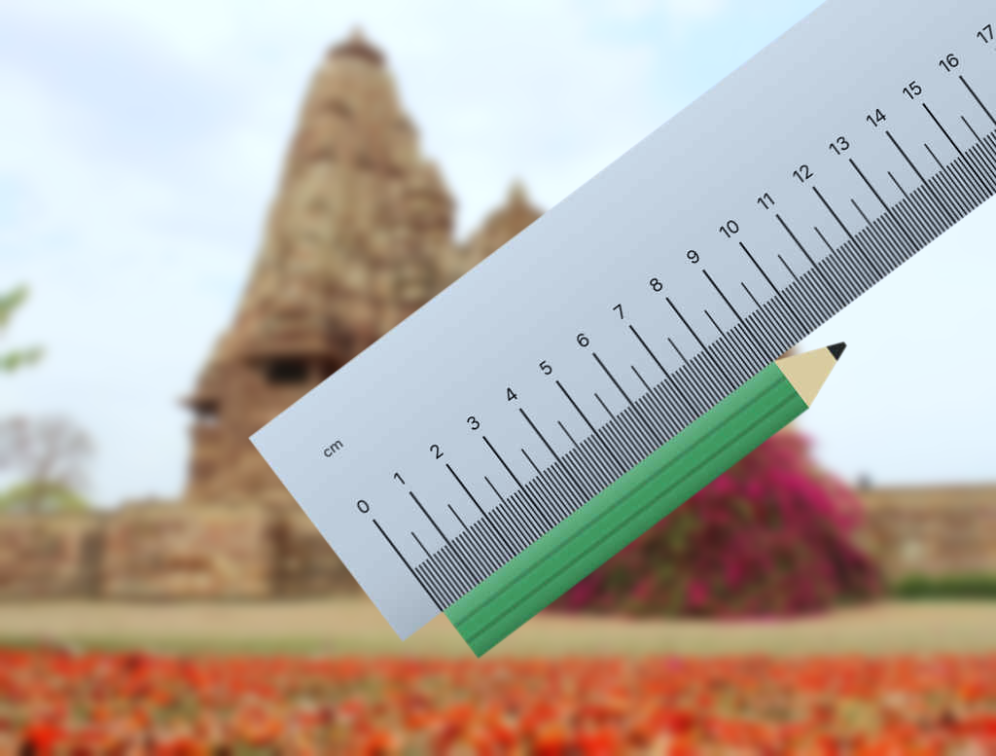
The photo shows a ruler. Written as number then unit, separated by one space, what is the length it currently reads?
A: 10.5 cm
